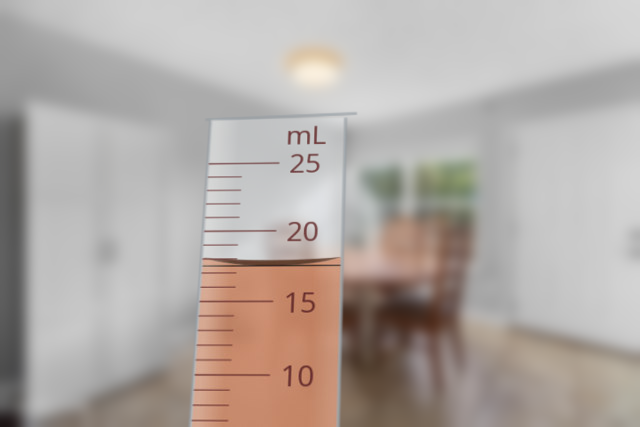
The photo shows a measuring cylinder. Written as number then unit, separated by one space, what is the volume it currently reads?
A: 17.5 mL
